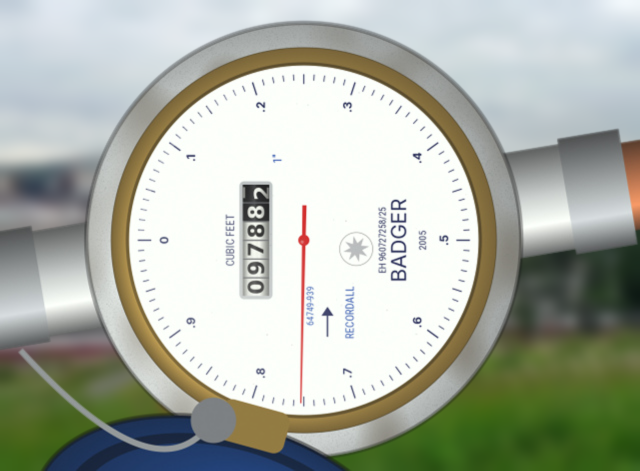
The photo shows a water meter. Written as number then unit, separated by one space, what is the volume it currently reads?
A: 97881.75 ft³
